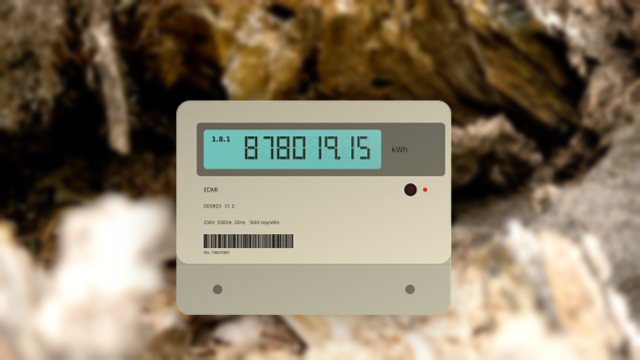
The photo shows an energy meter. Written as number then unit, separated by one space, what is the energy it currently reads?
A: 878019.15 kWh
